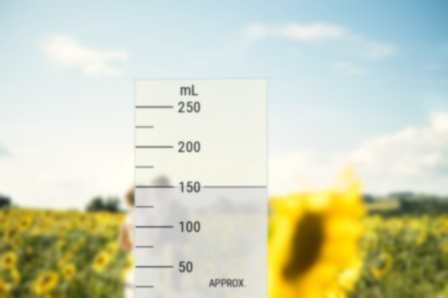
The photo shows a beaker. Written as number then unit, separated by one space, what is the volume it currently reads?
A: 150 mL
